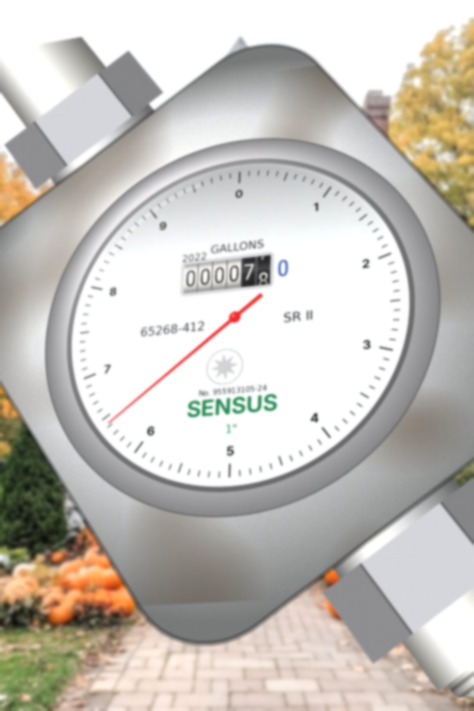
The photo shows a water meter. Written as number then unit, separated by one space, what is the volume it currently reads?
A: 776.4 gal
